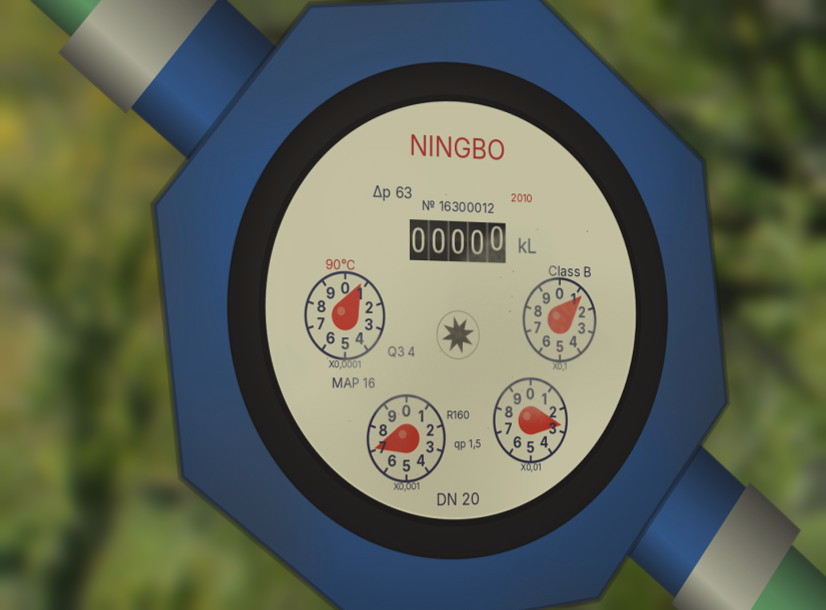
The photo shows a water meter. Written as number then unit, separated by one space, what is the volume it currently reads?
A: 0.1270 kL
